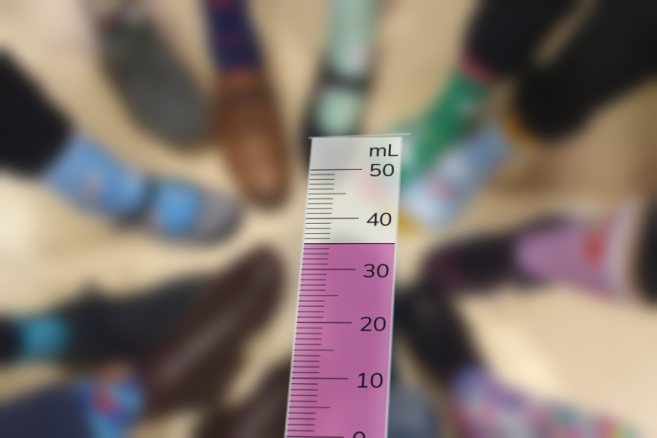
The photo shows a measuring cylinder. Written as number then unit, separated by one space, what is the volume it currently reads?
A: 35 mL
